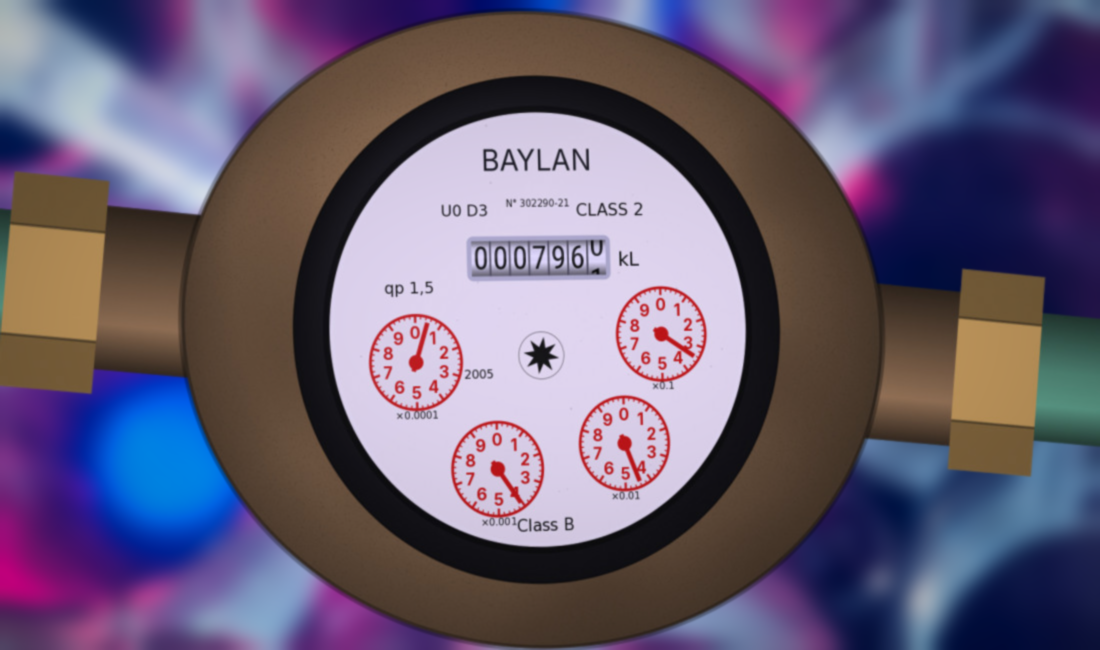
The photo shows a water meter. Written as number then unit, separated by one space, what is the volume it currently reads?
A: 7960.3440 kL
